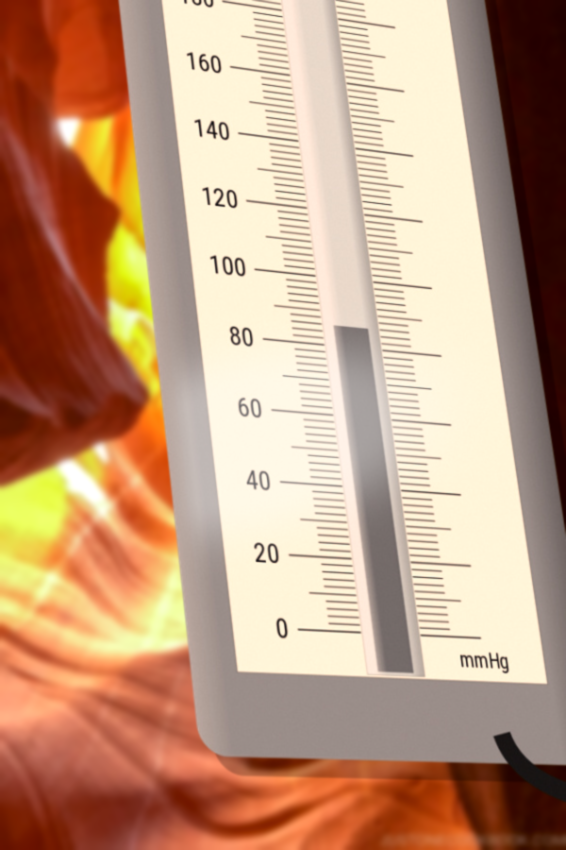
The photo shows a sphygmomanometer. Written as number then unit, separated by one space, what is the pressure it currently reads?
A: 86 mmHg
